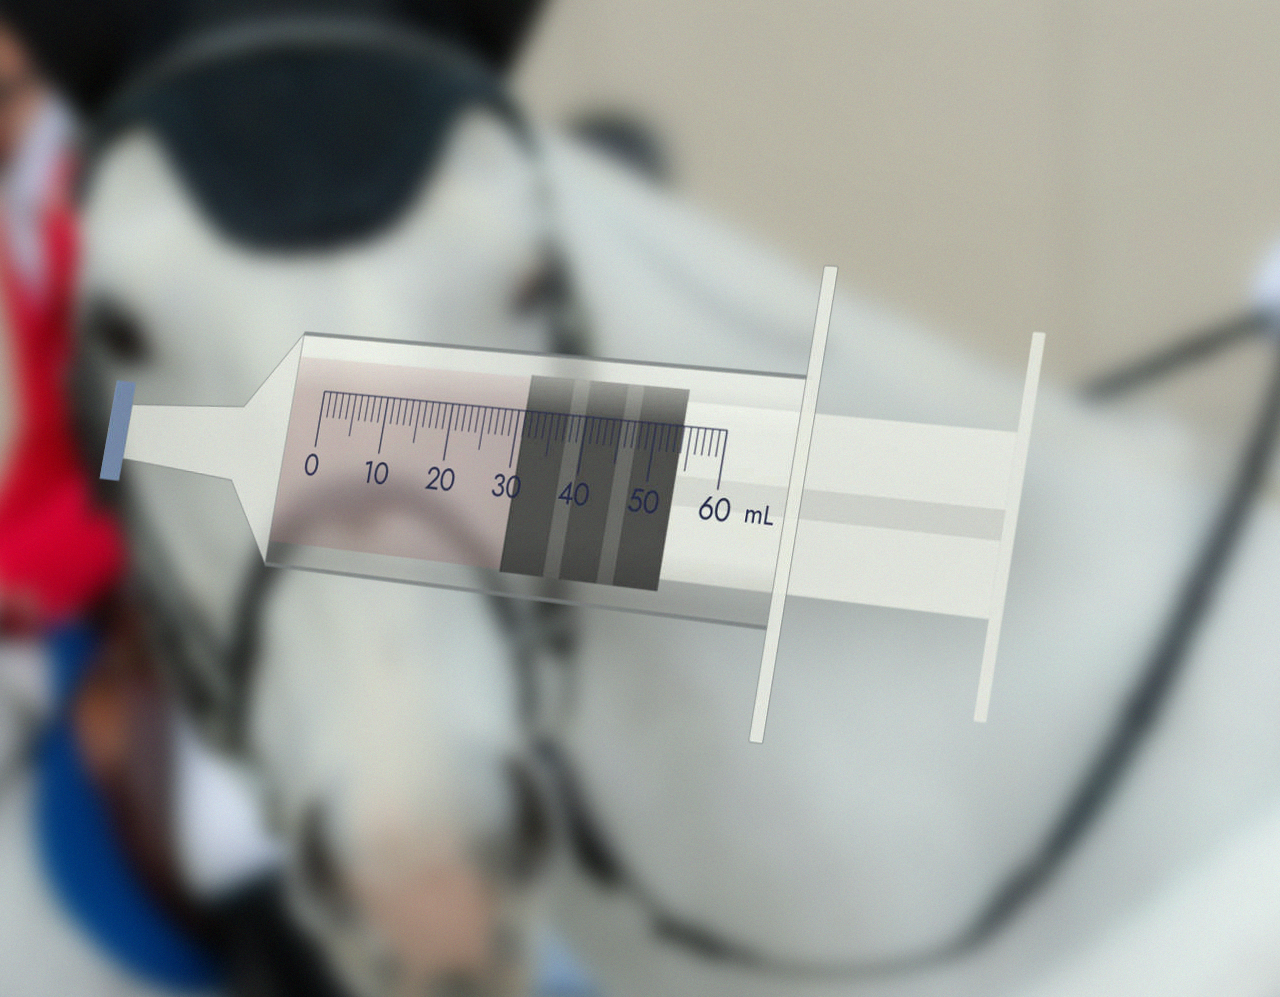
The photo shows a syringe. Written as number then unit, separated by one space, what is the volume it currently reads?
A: 31 mL
